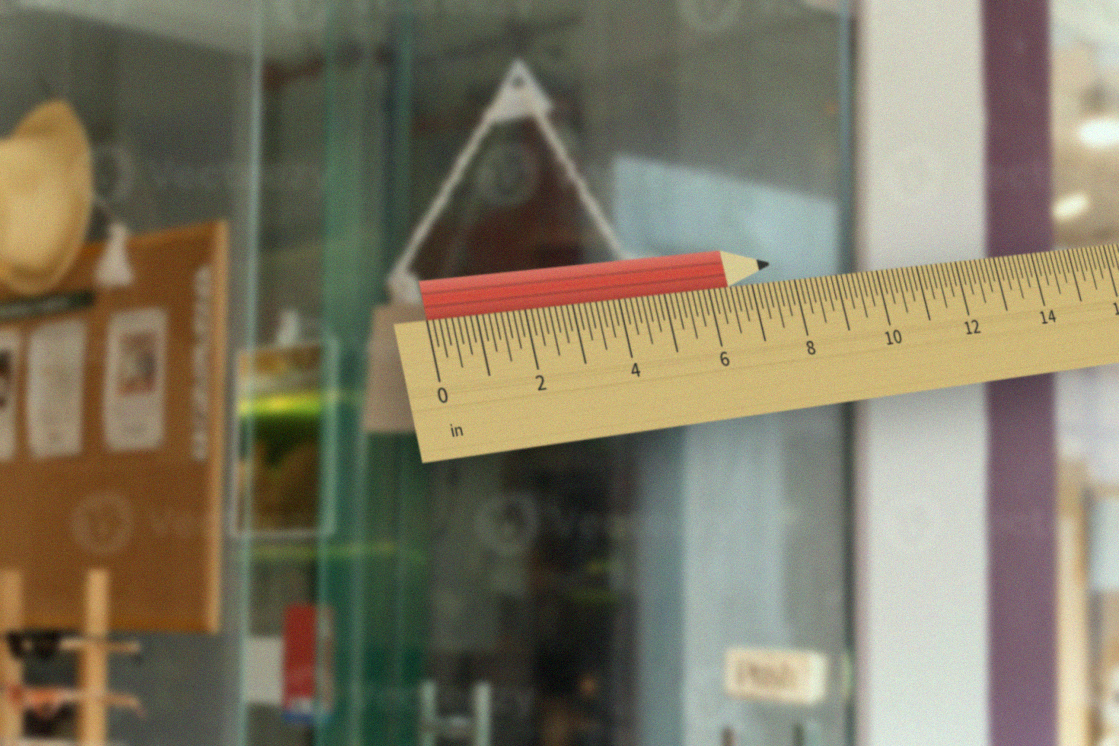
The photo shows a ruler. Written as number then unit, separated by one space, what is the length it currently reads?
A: 7.5 in
